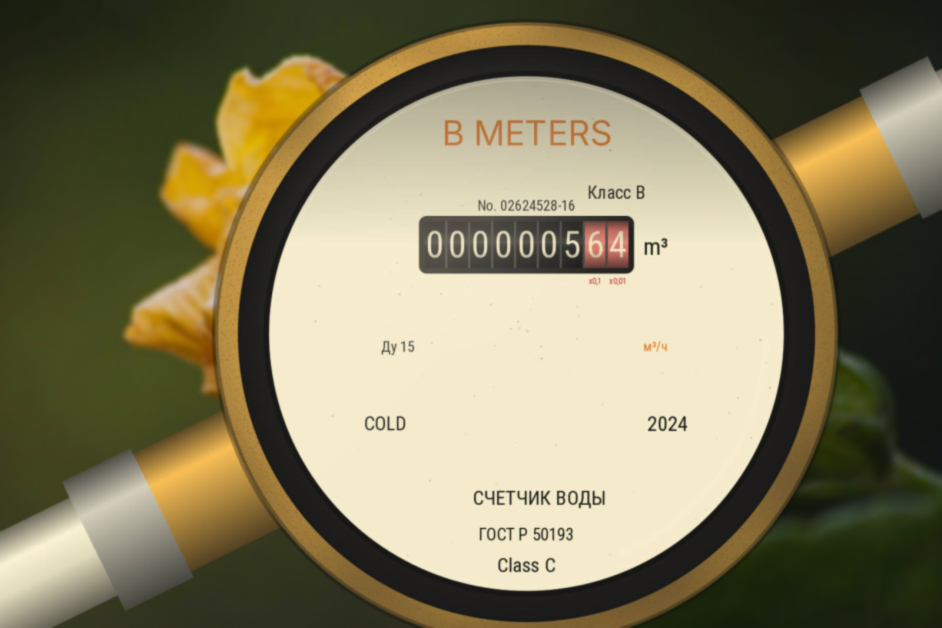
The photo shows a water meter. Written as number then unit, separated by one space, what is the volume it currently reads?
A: 5.64 m³
